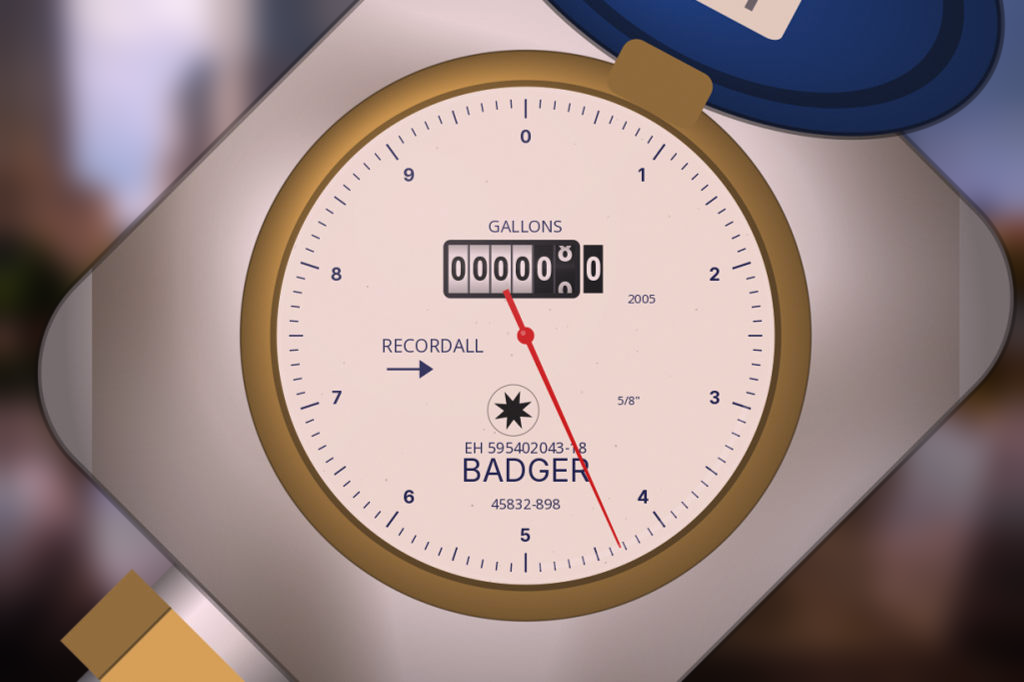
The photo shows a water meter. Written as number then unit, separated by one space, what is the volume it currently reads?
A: 84.3 gal
